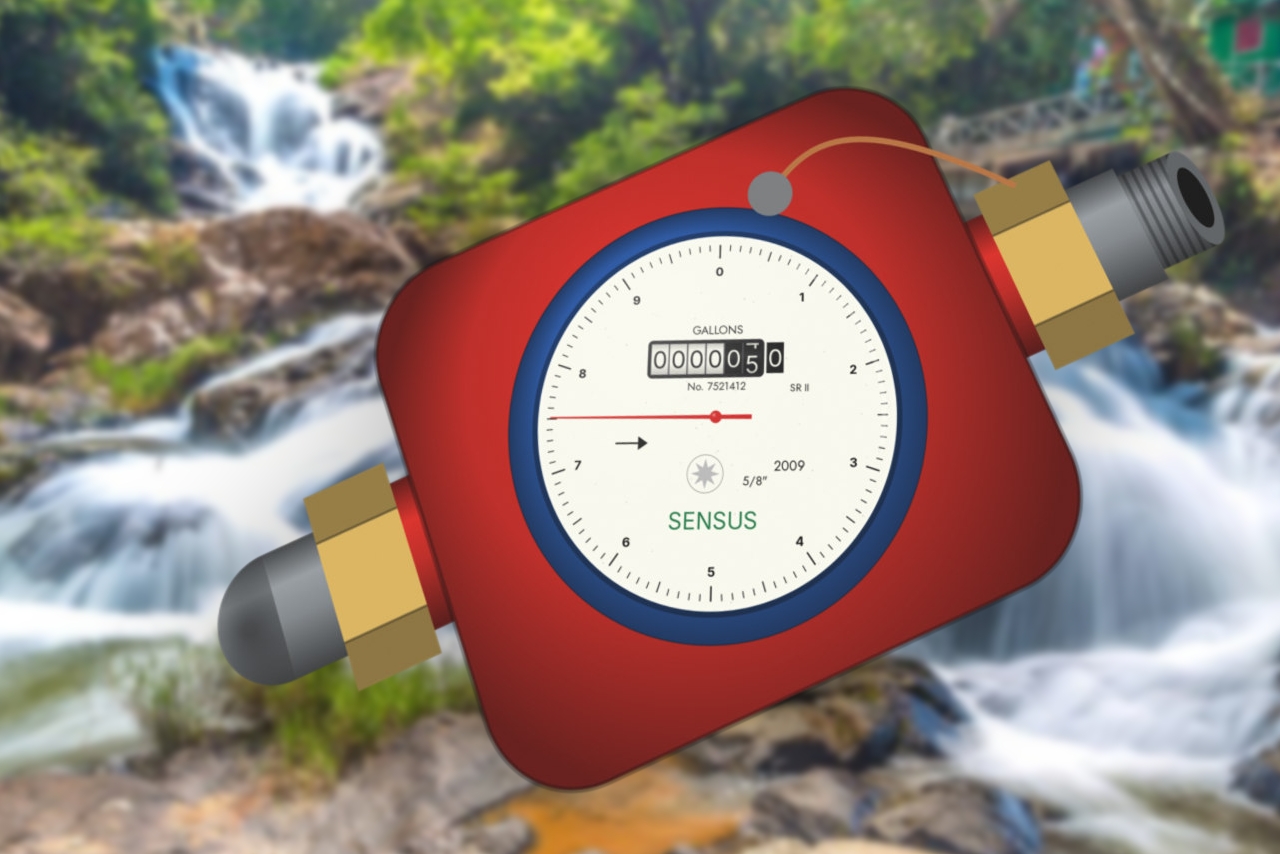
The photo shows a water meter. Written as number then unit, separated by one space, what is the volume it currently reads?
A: 47.5 gal
